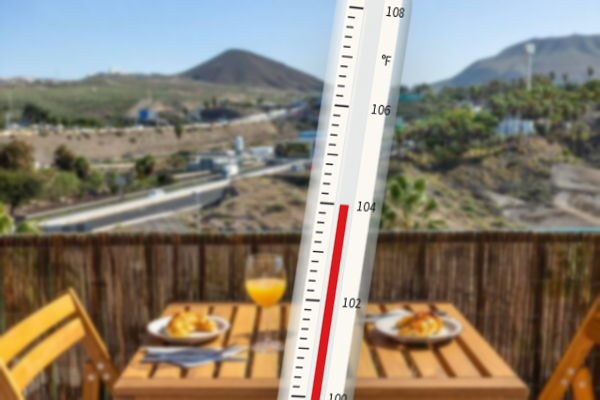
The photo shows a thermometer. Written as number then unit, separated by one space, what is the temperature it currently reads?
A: 104 °F
